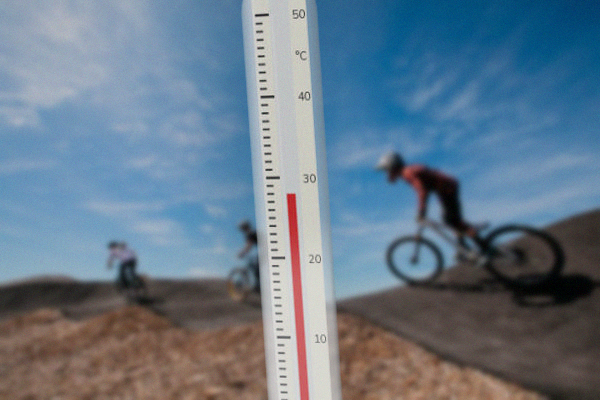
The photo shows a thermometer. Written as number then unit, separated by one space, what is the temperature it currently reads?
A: 28 °C
